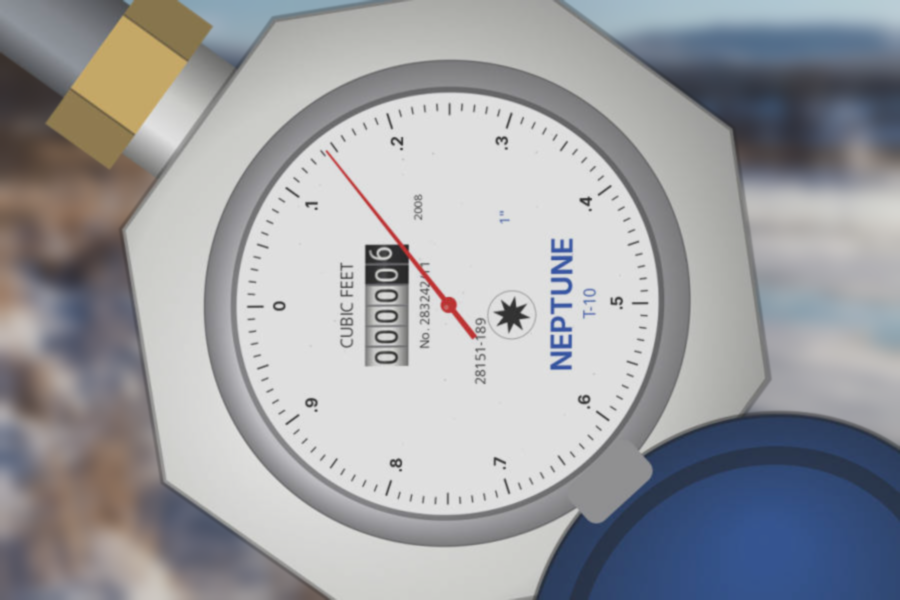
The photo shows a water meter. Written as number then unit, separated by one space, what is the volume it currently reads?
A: 6.14 ft³
